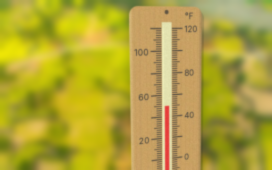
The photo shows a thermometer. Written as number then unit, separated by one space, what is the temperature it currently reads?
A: 50 °F
